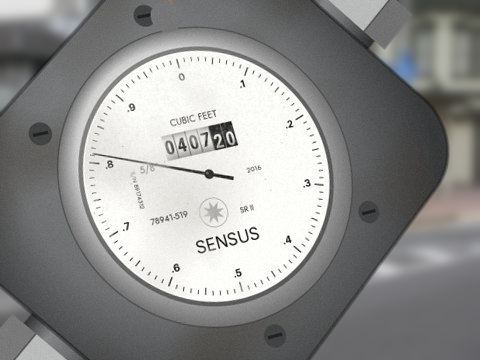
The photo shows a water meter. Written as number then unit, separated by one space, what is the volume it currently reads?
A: 40719.81 ft³
